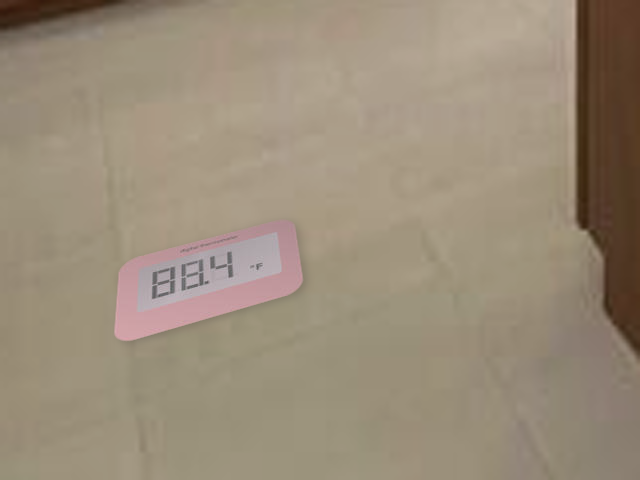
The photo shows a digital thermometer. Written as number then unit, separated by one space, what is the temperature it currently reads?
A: 88.4 °F
